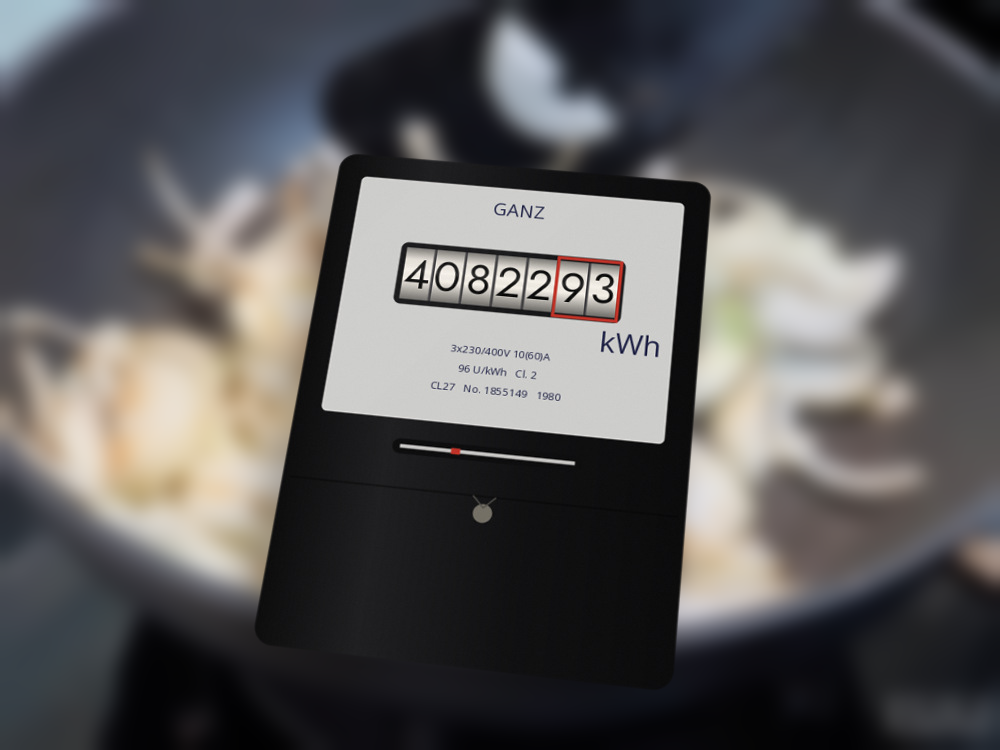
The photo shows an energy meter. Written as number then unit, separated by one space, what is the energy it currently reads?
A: 40822.93 kWh
